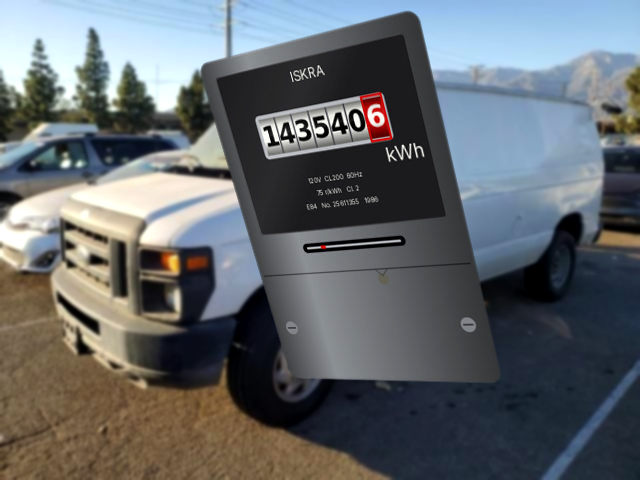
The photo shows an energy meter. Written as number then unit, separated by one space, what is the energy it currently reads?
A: 143540.6 kWh
